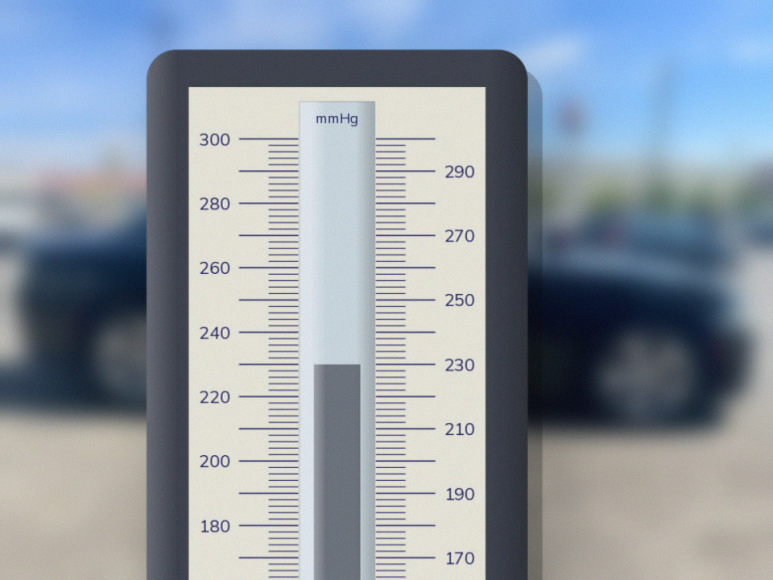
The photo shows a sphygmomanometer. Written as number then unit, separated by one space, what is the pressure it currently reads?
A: 230 mmHg
